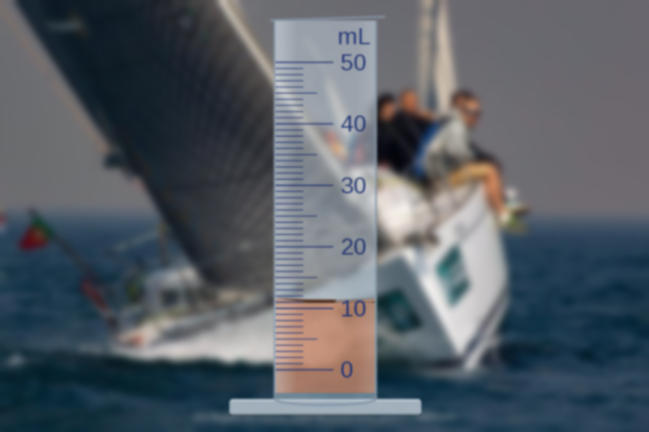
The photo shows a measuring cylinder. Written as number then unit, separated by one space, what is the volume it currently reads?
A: 11 mL
